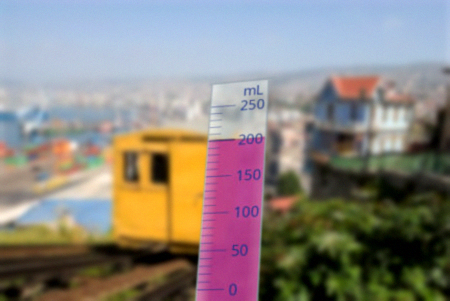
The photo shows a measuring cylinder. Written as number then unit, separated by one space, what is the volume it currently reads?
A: 200 mL
